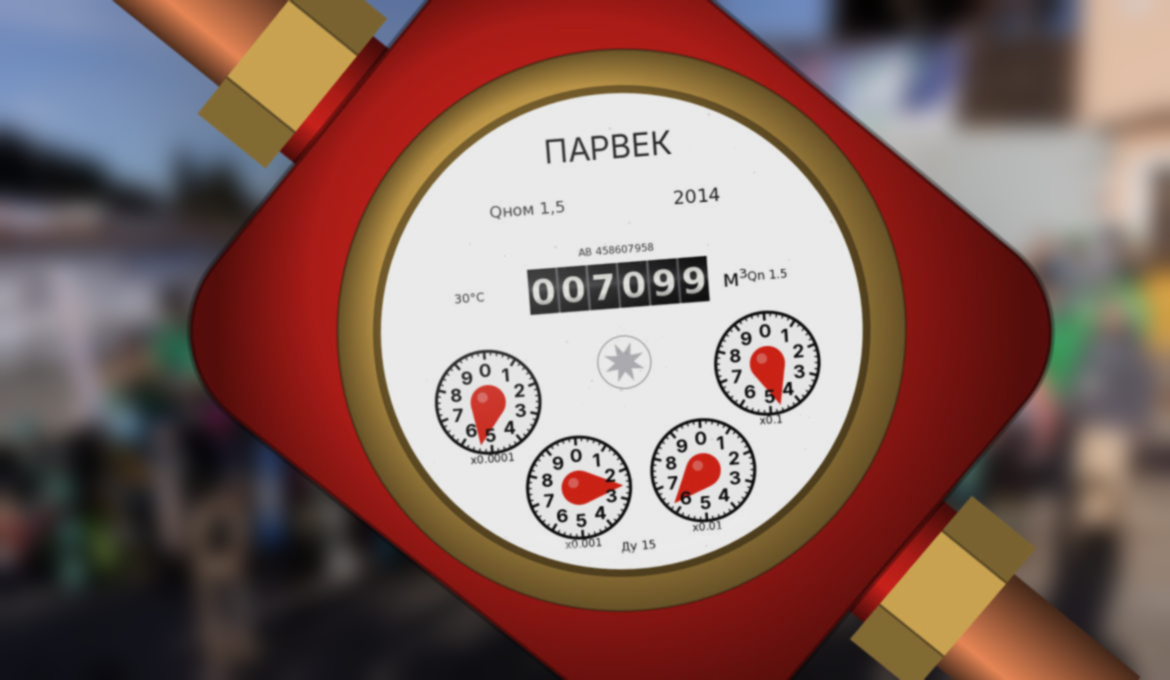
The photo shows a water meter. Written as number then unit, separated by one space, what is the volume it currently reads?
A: 7099.4625 m³
